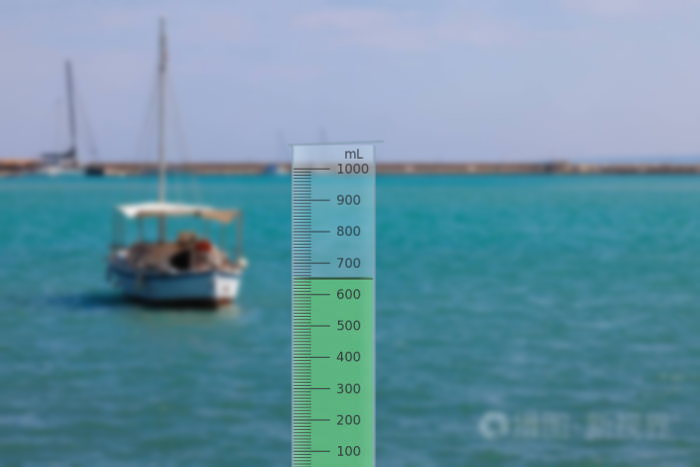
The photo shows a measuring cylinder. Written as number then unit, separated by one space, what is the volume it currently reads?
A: 650 mL
